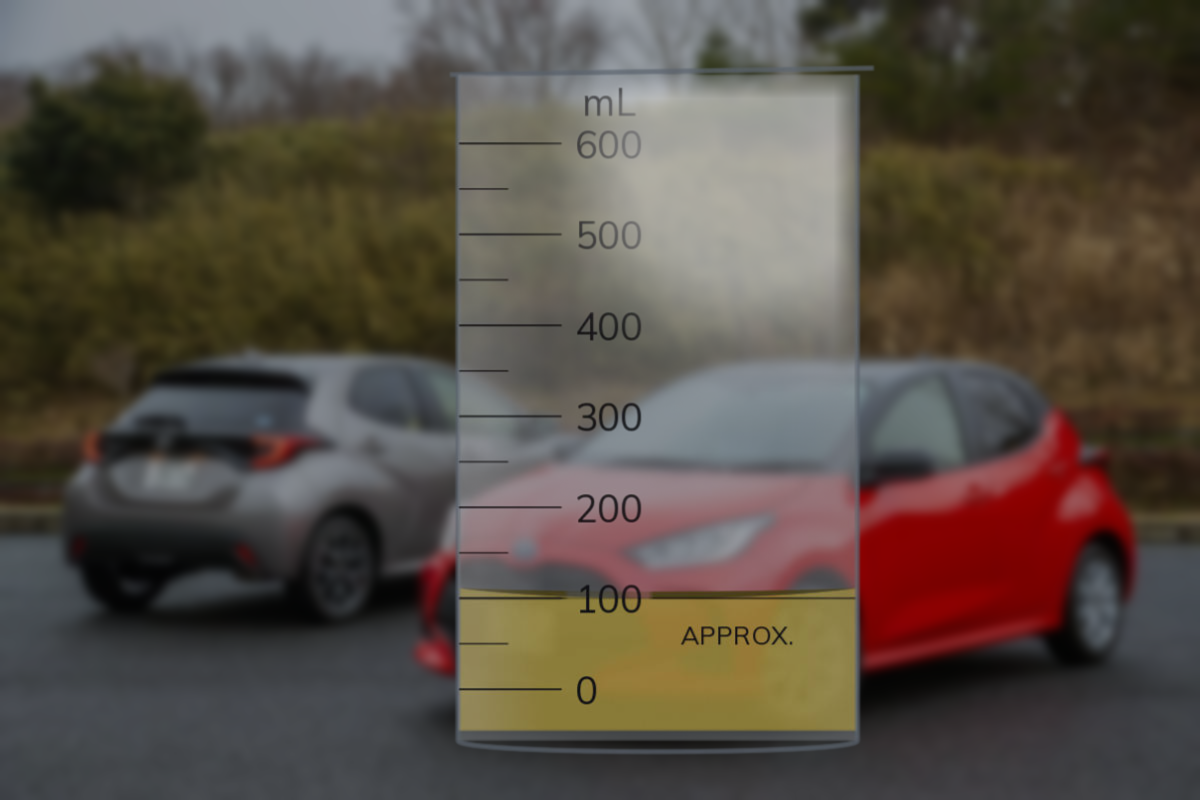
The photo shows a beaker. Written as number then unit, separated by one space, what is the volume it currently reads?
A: 100 mL
